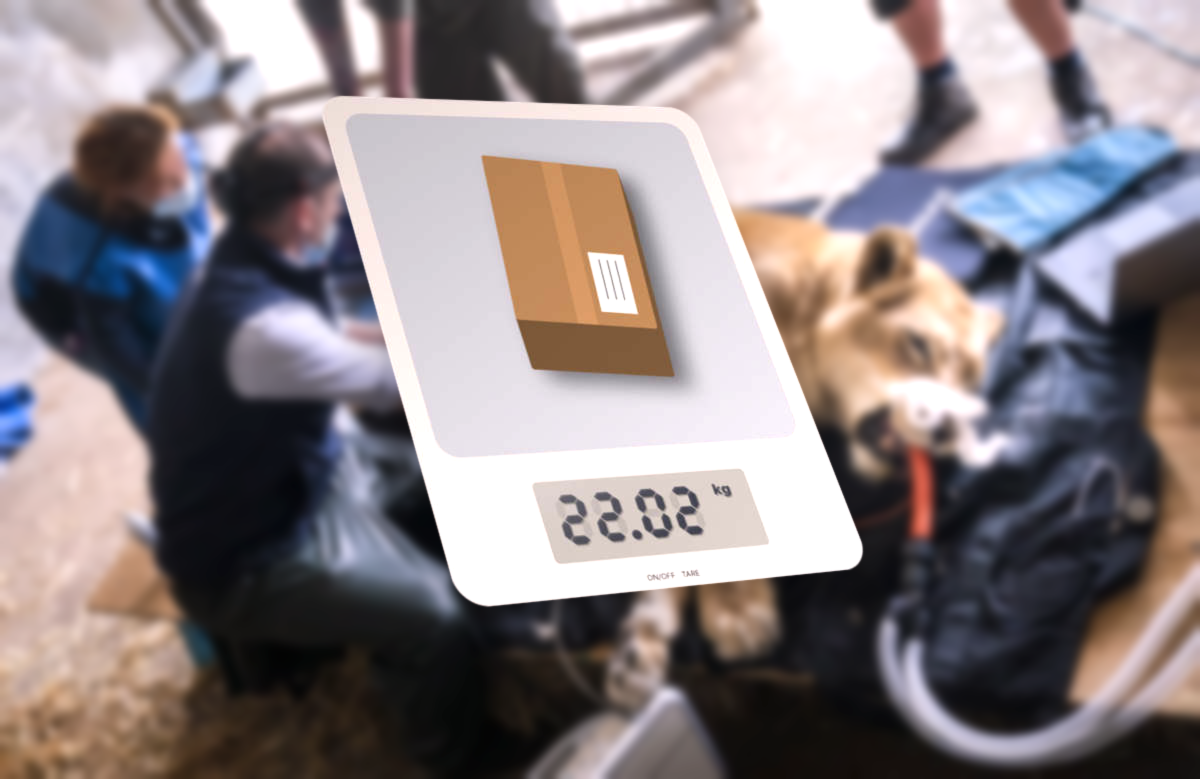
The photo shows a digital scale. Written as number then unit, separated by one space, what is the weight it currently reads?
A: 22.02 kg
